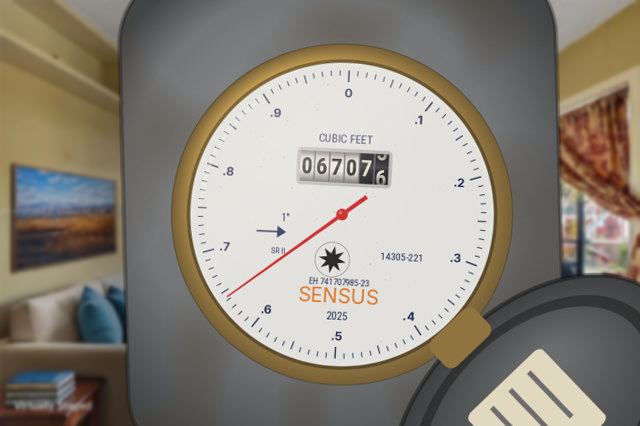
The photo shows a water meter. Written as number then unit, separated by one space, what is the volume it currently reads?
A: 67075.64 ft³
